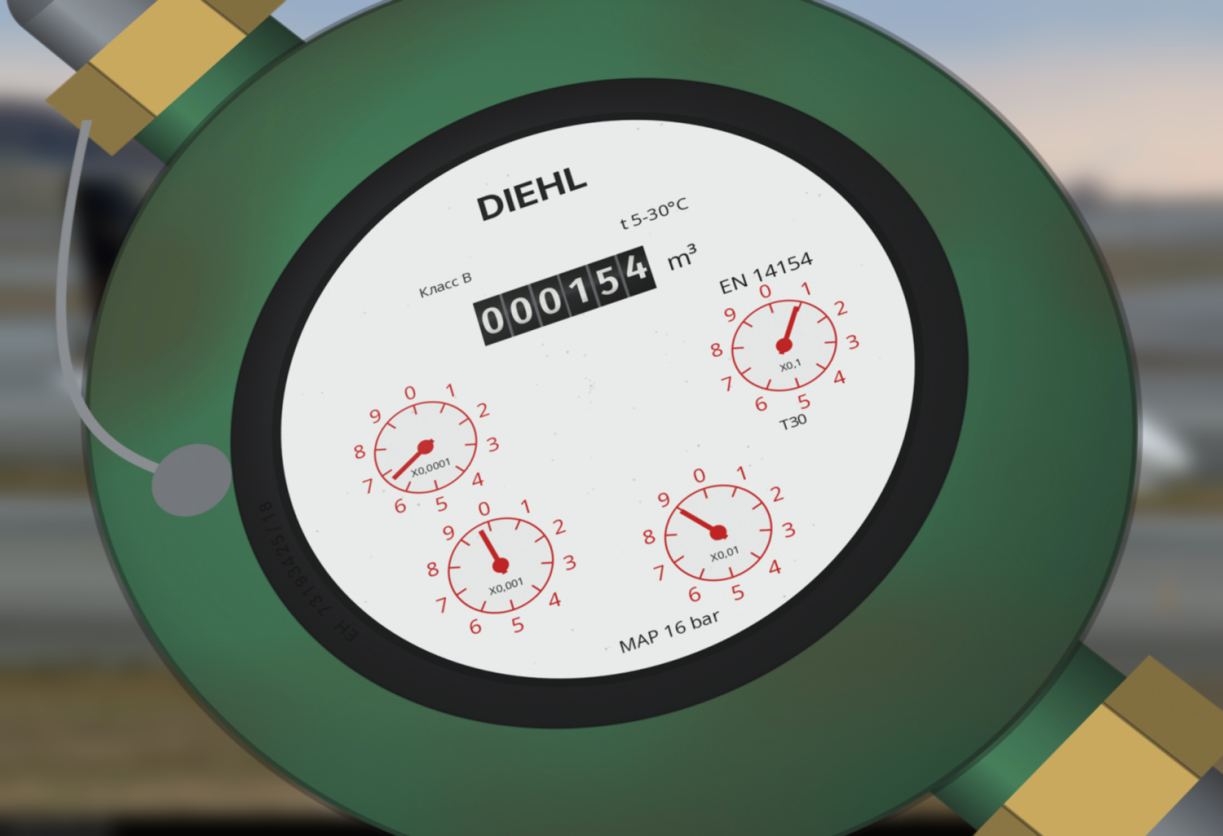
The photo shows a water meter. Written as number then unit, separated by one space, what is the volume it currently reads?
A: 154.0896 m³
